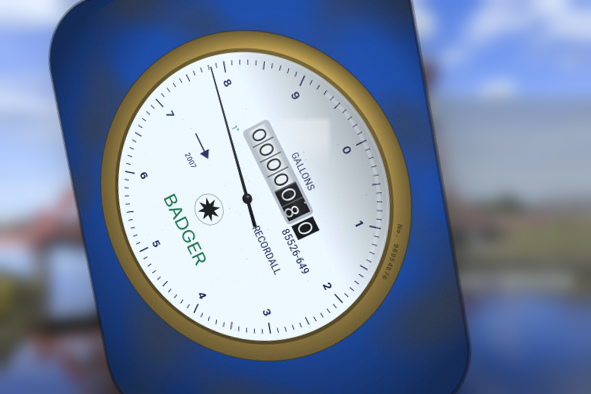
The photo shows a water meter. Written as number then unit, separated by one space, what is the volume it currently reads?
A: 77.8 gal
